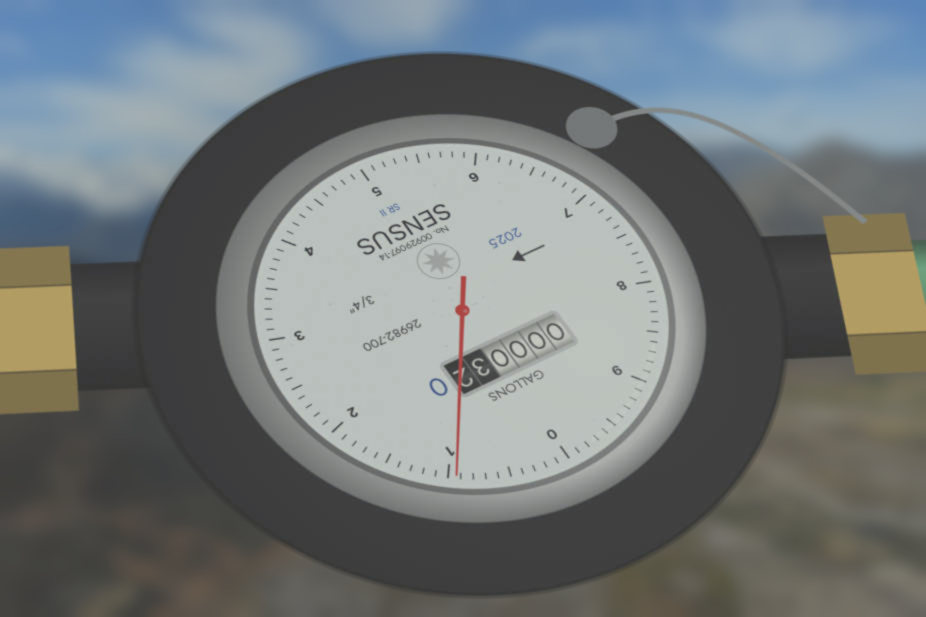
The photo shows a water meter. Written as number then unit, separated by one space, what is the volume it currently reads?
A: 320.9 gal
